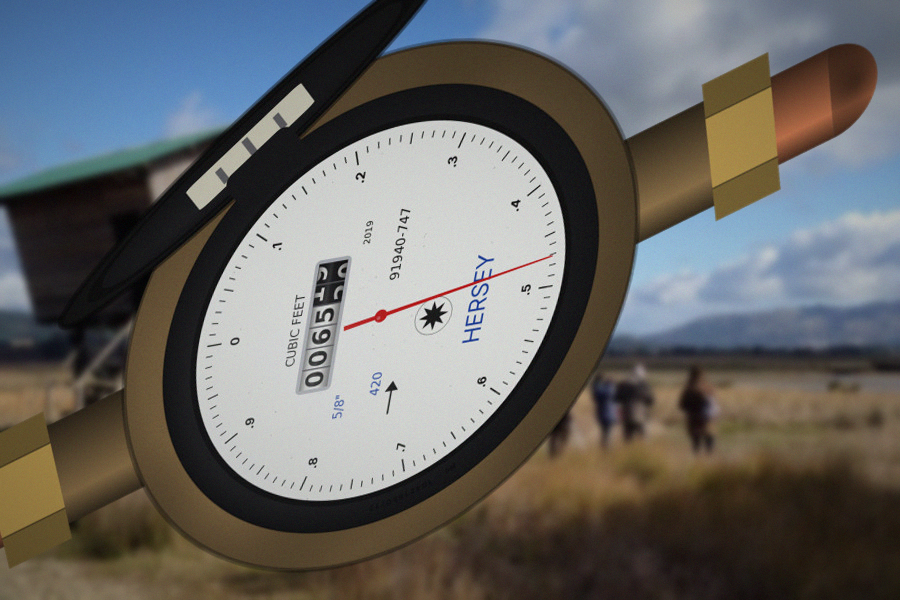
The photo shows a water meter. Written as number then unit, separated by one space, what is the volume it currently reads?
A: 6519.47 ft³
